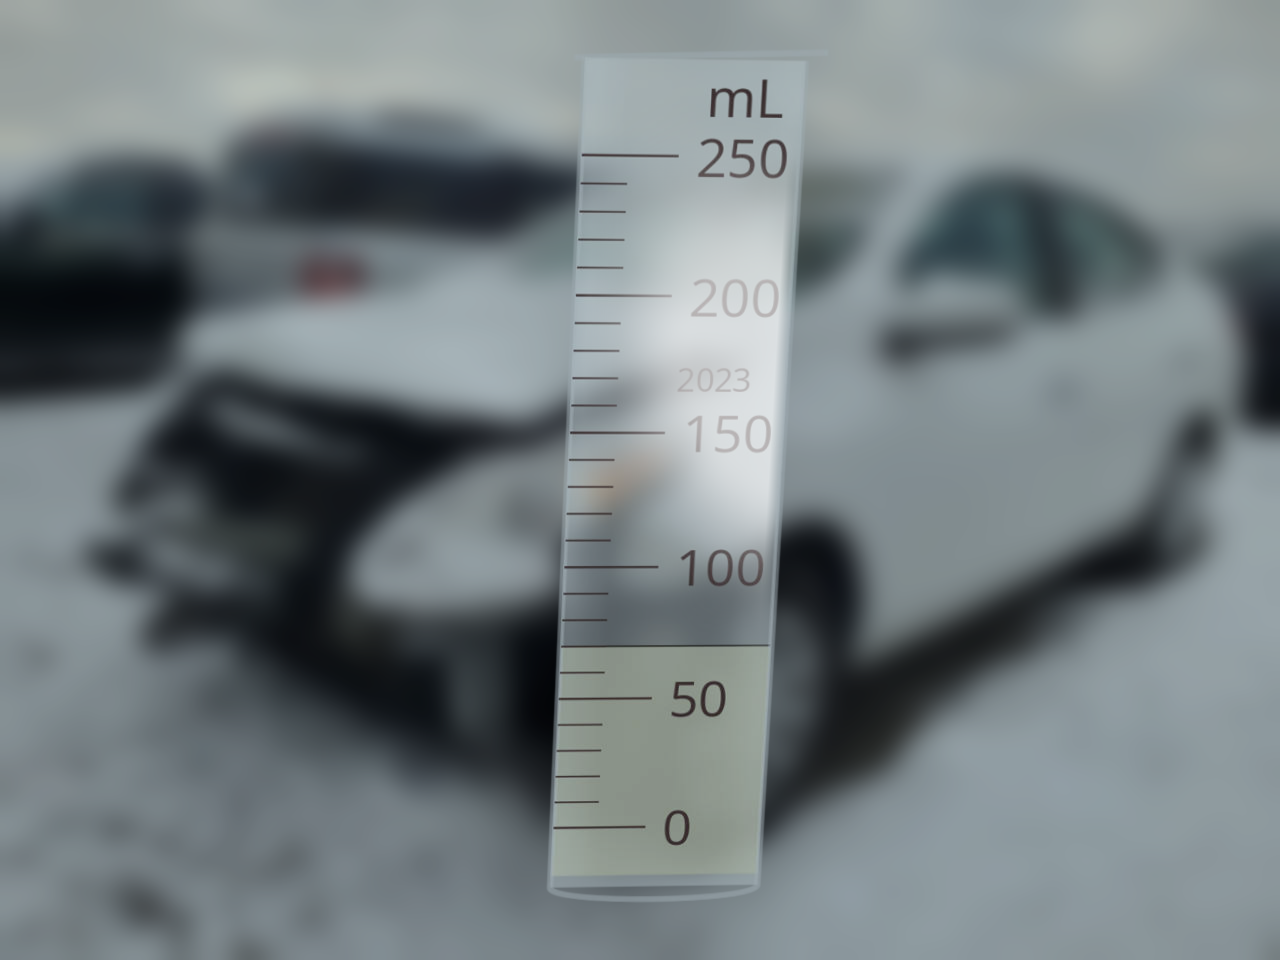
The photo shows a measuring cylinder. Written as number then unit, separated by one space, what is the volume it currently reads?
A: 70 mL
